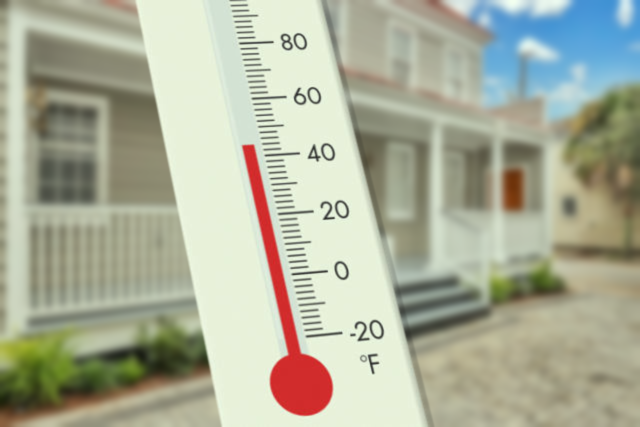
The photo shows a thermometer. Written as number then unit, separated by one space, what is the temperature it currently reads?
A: 44 °F
